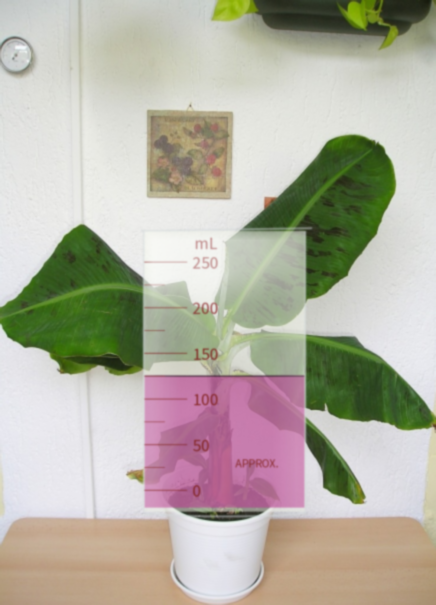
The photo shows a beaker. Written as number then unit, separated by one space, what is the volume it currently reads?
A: 125 mL
